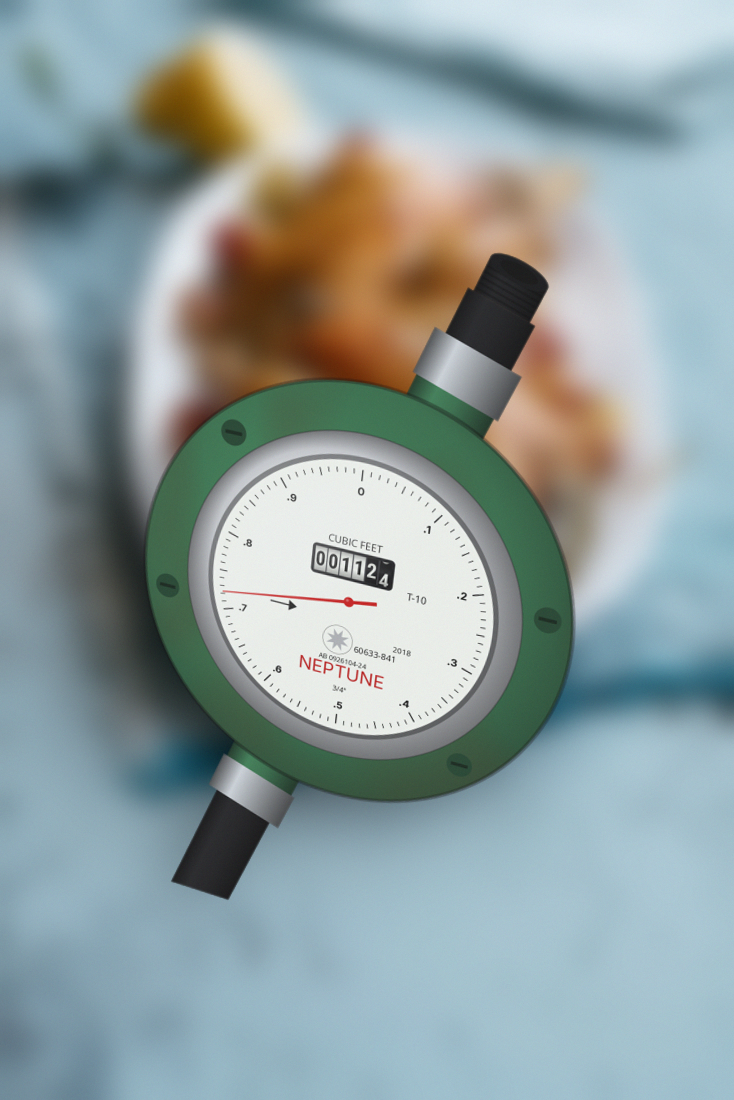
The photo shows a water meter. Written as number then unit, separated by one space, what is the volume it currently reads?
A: 1123.72 ft³
